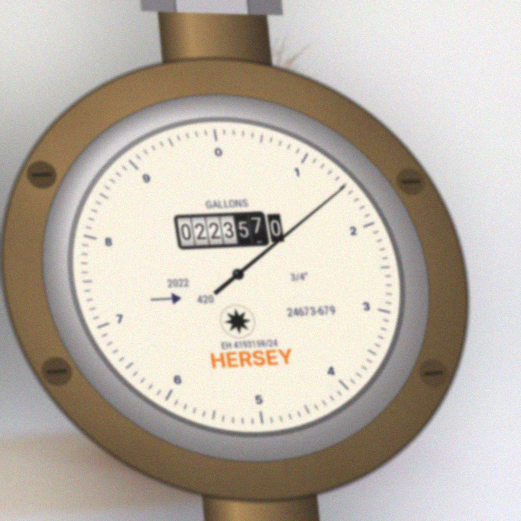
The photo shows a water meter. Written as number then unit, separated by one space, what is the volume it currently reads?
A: 223571.5 gal
